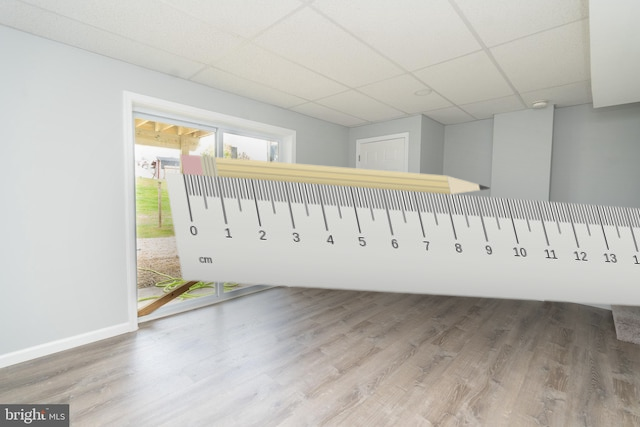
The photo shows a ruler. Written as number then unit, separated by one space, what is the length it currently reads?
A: 9.5 cm
